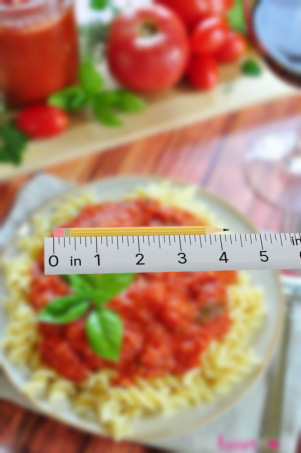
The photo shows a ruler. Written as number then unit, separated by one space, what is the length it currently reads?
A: 4.25 in
